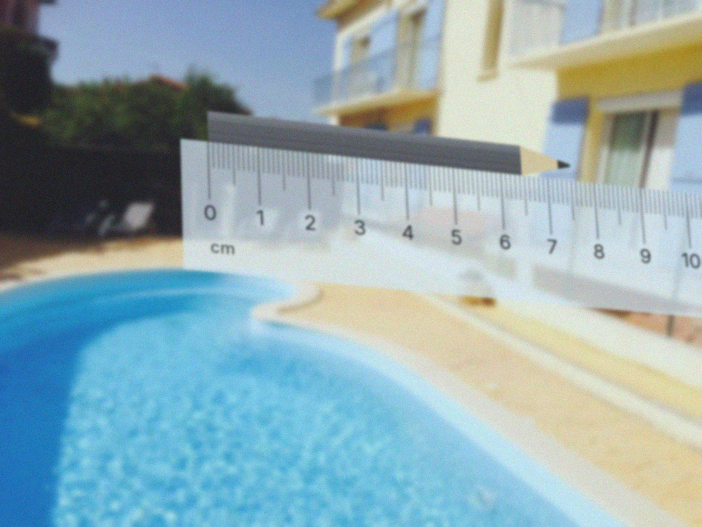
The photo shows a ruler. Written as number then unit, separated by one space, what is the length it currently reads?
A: 7.5 cm
